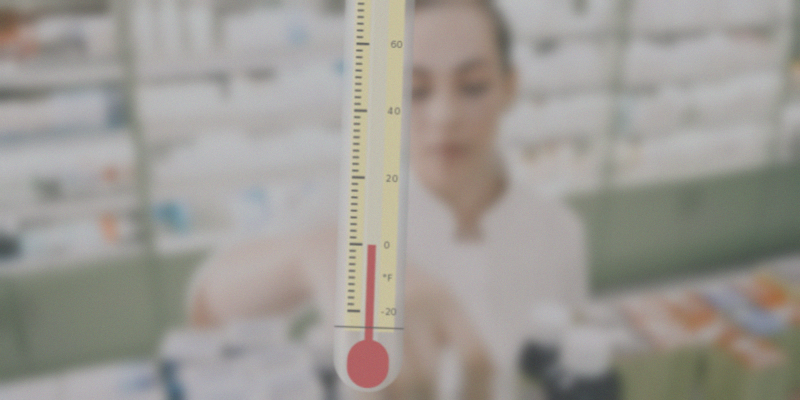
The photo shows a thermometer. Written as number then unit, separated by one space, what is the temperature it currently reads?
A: 0 °F
